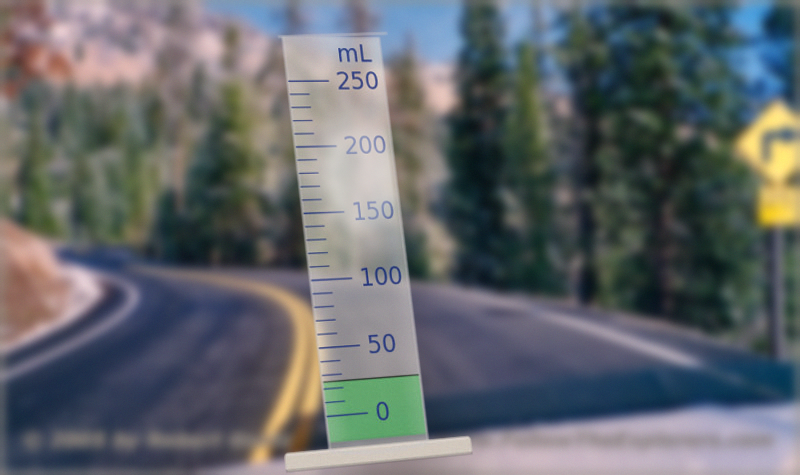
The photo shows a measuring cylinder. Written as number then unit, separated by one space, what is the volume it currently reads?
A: 25 mL
